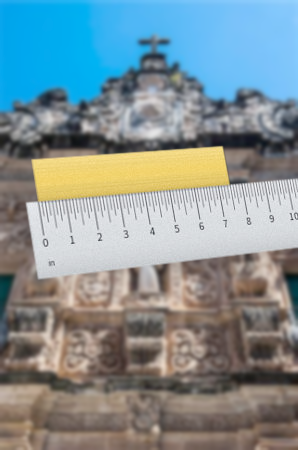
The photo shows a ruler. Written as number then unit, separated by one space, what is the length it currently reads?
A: 7.5 in
